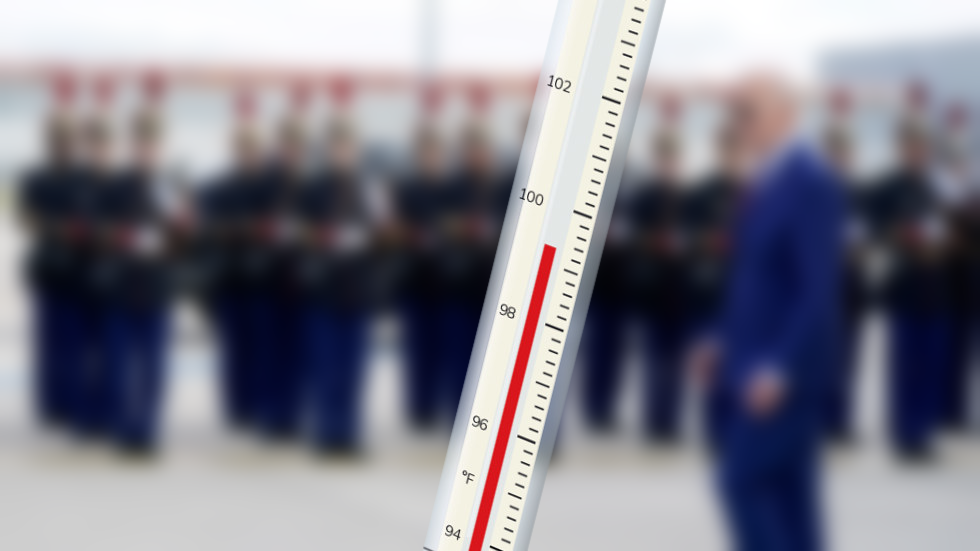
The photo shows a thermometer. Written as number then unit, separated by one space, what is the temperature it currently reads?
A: 99.3 °F
